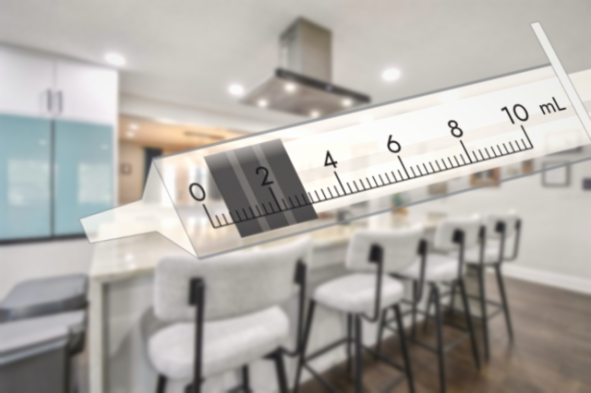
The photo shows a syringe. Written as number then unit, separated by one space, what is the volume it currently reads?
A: 0.6 mL
